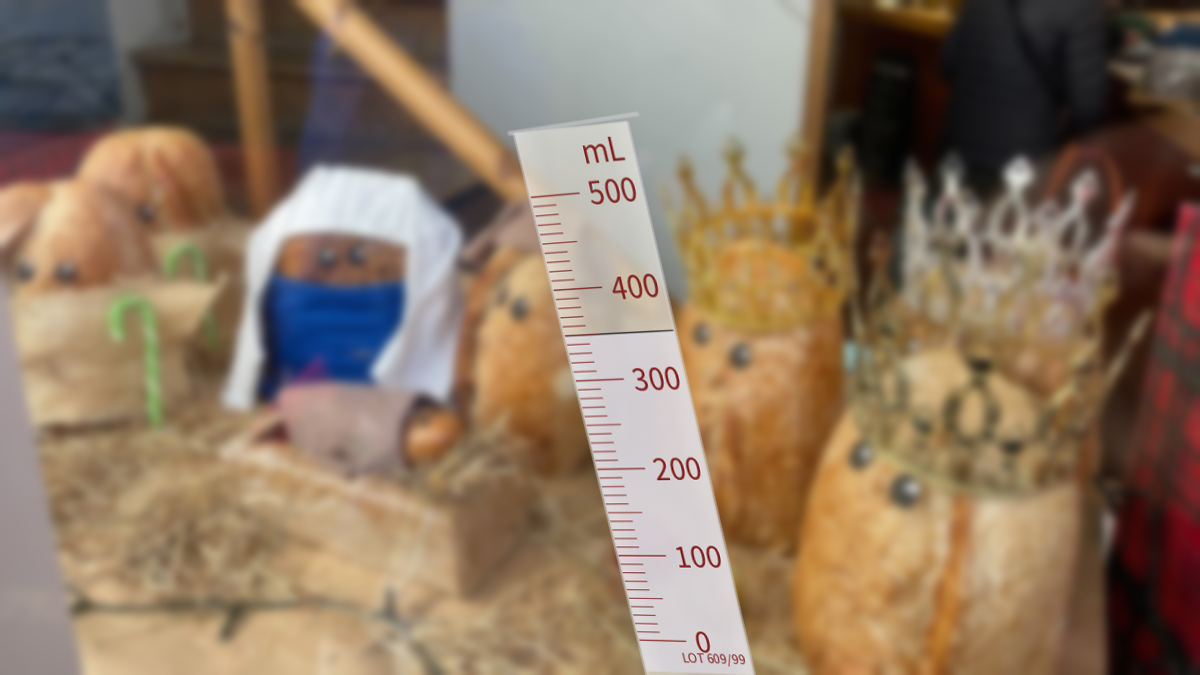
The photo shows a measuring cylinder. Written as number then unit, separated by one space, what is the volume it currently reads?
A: 350 mL
